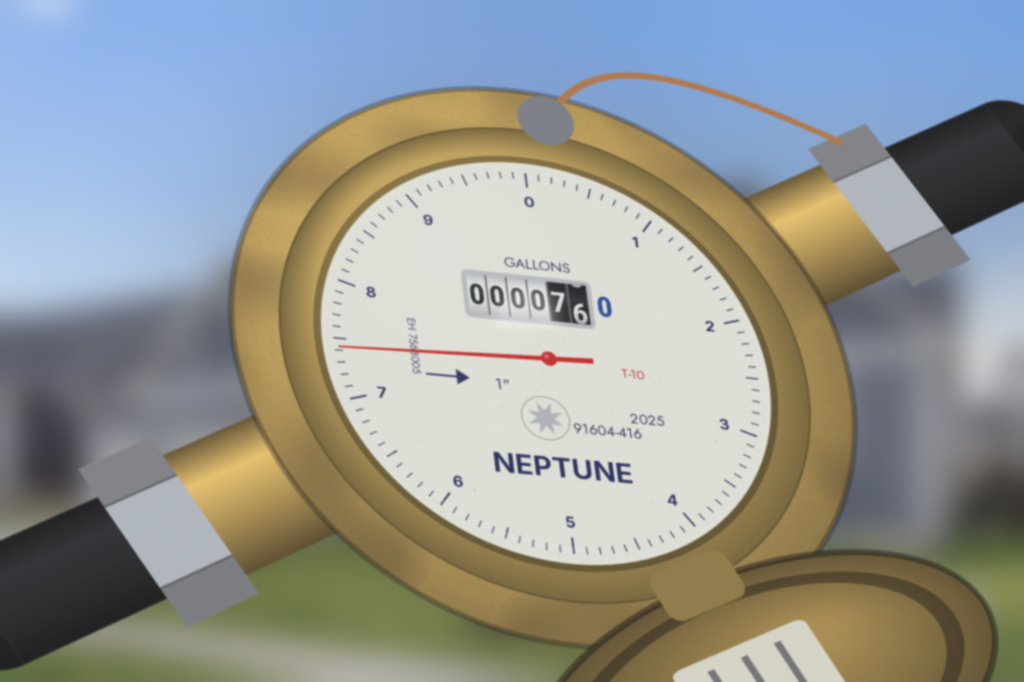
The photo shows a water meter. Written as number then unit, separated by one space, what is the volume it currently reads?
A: 757.4 gal
